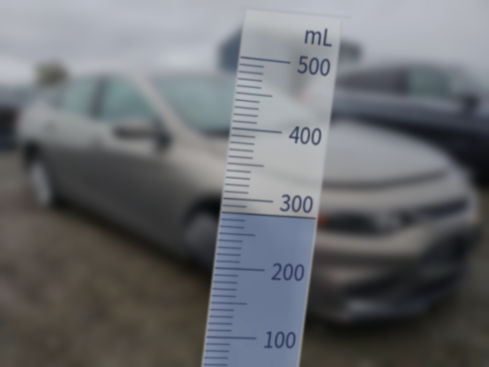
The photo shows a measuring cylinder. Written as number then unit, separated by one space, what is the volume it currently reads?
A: 280 mL
